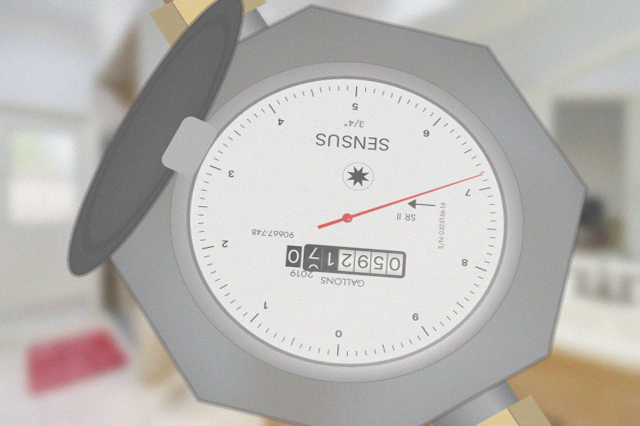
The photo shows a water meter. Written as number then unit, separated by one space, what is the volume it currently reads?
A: 592166.8 gal
